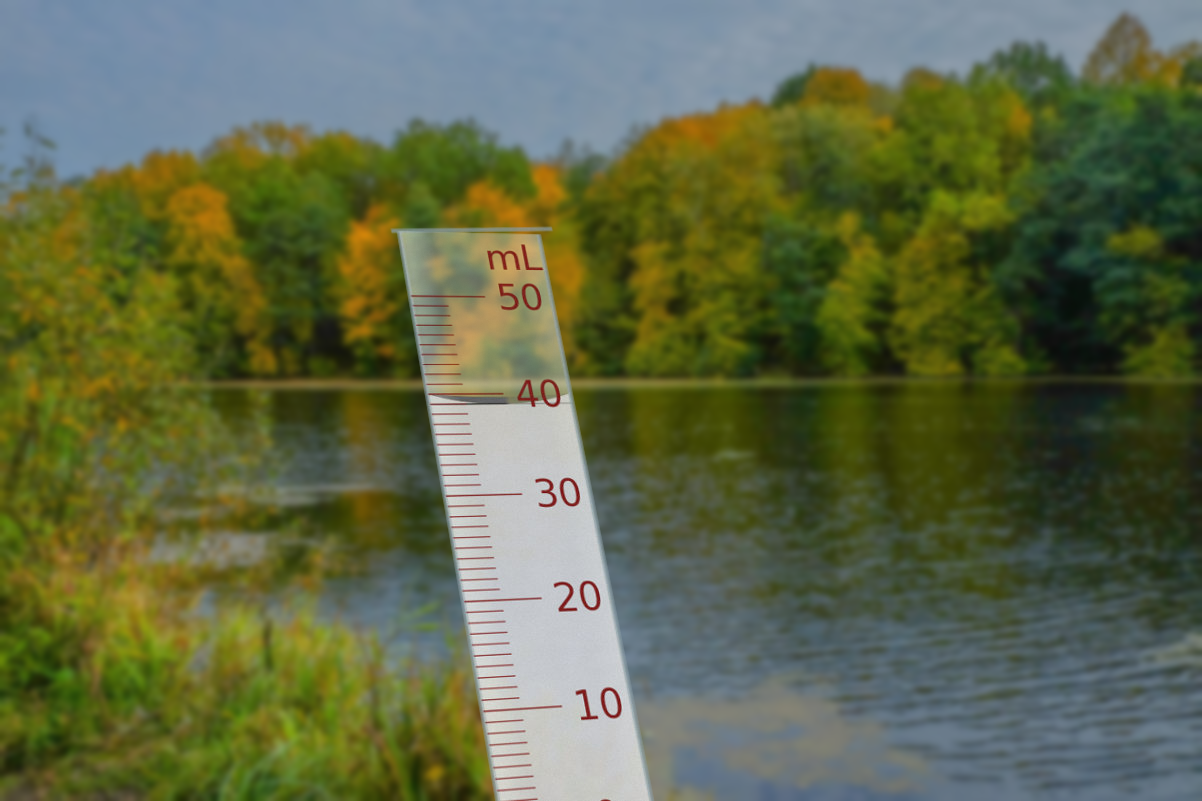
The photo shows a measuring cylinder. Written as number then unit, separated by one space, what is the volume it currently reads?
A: 39 mL
